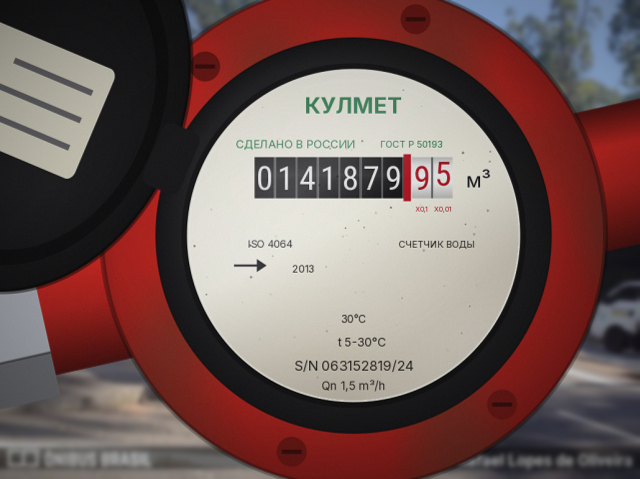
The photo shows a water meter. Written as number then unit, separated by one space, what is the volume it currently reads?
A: 141879.95 m³
